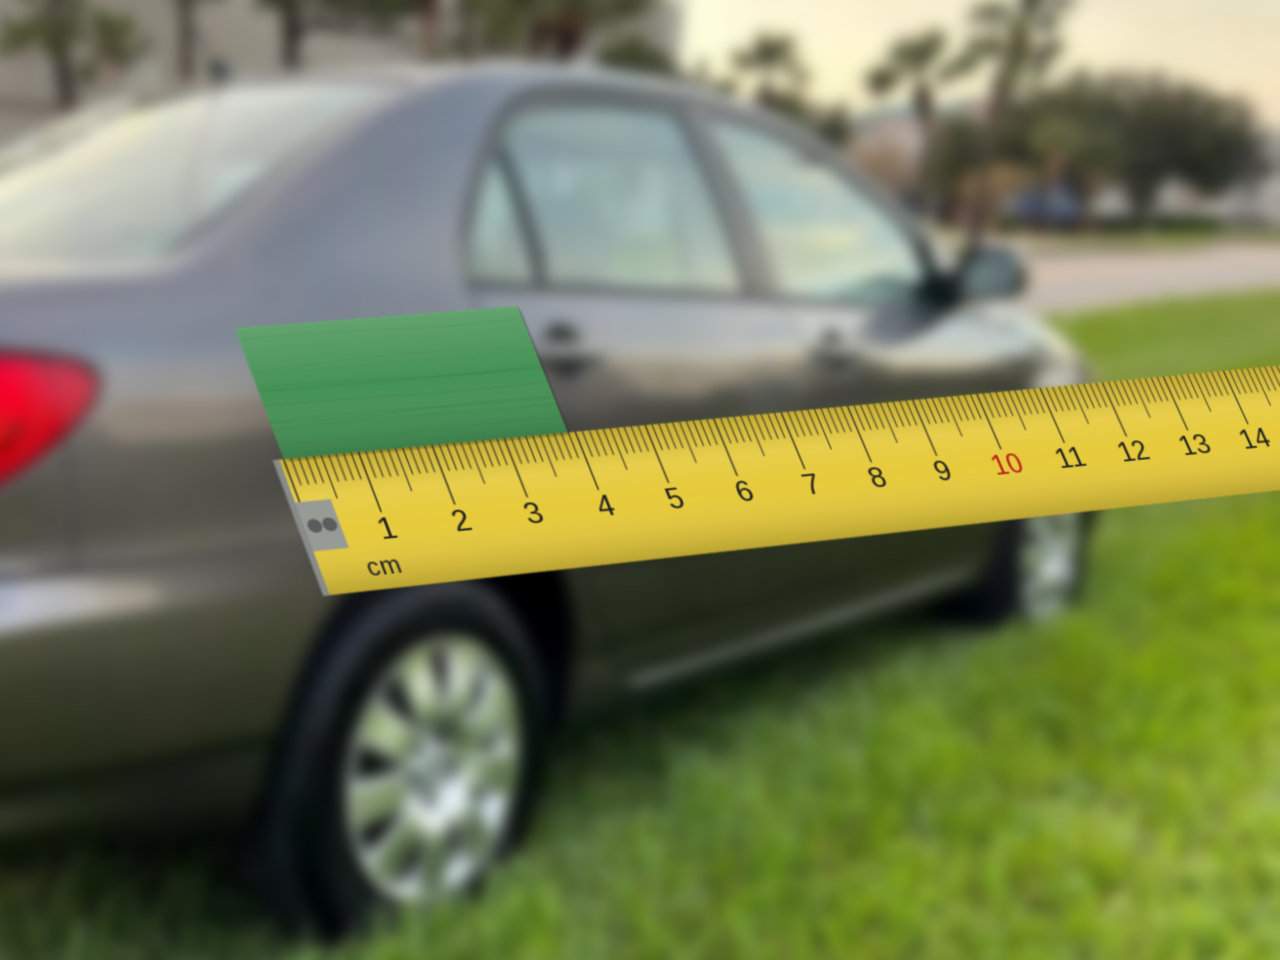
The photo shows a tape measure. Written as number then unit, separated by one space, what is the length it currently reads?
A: 3.9 cm
